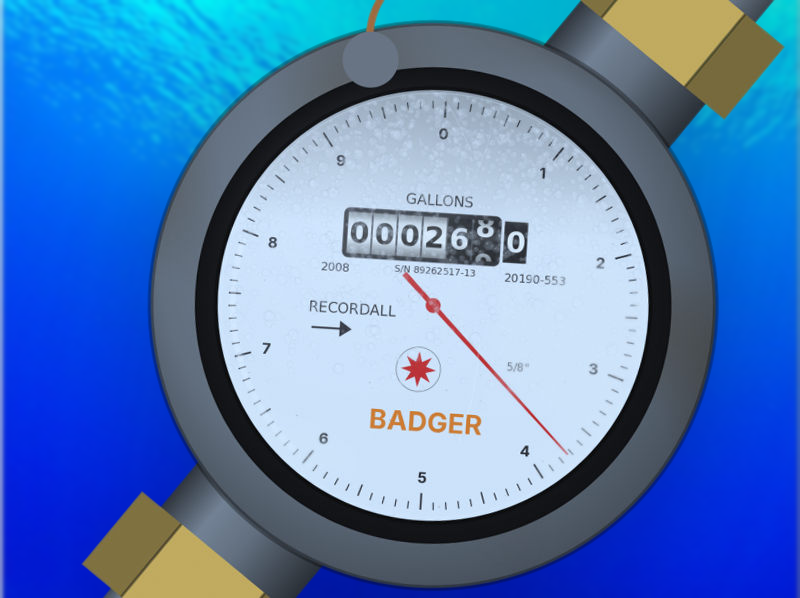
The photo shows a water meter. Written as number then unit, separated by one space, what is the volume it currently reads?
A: 2683.7 gal
